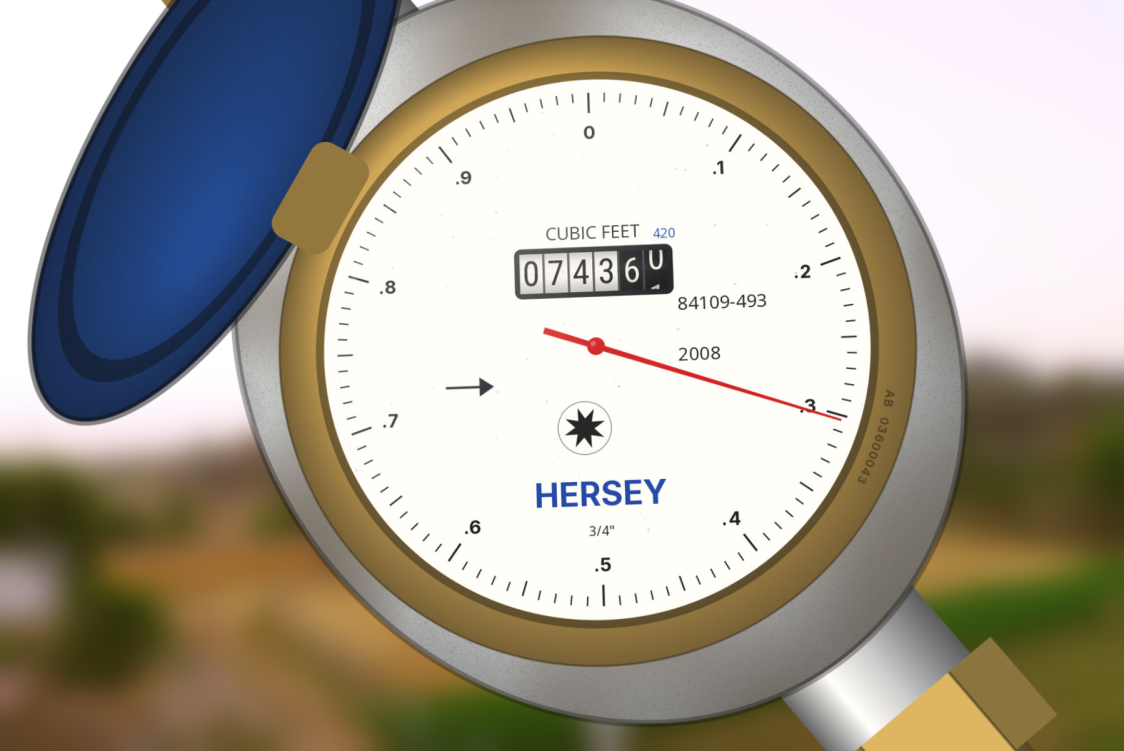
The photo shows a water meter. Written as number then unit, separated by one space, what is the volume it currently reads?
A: 74360.30 ft³
